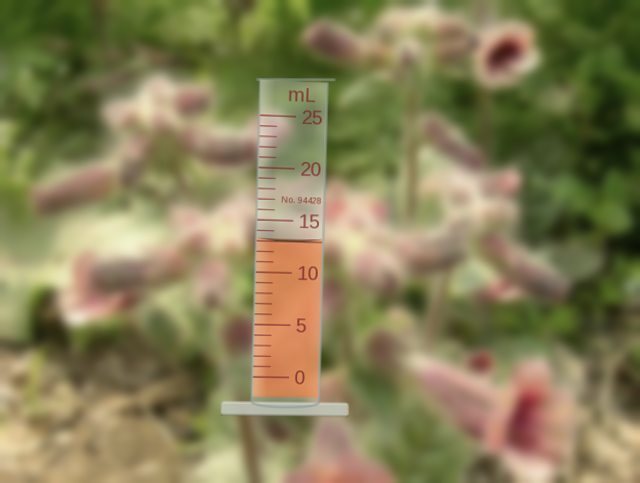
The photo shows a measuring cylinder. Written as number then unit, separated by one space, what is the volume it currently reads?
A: 13 mL
